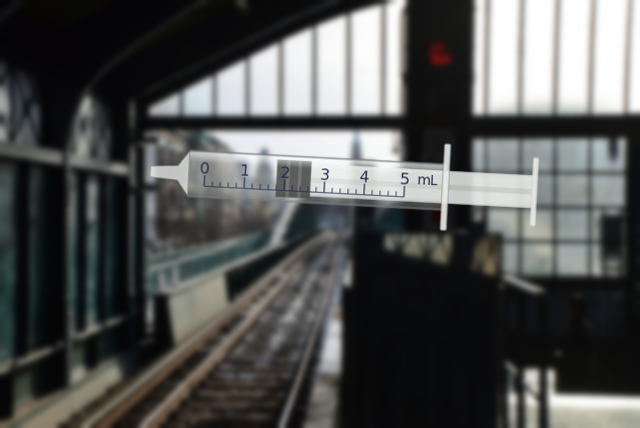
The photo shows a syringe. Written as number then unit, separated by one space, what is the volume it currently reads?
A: 1.8 mL
